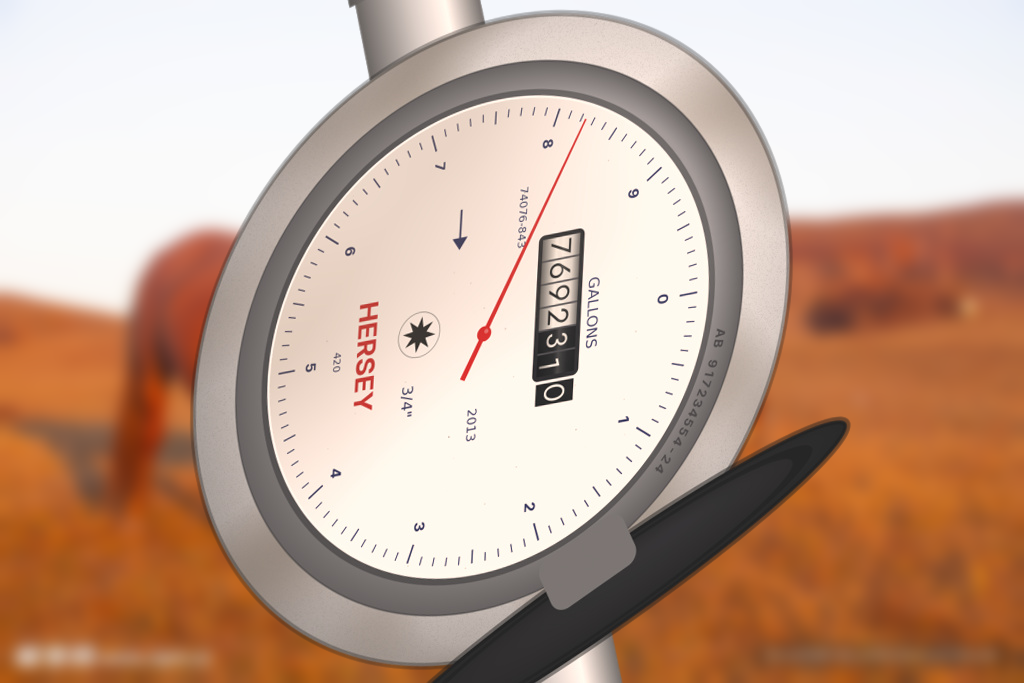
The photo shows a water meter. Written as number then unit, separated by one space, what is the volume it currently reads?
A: 7692308.2 gal
